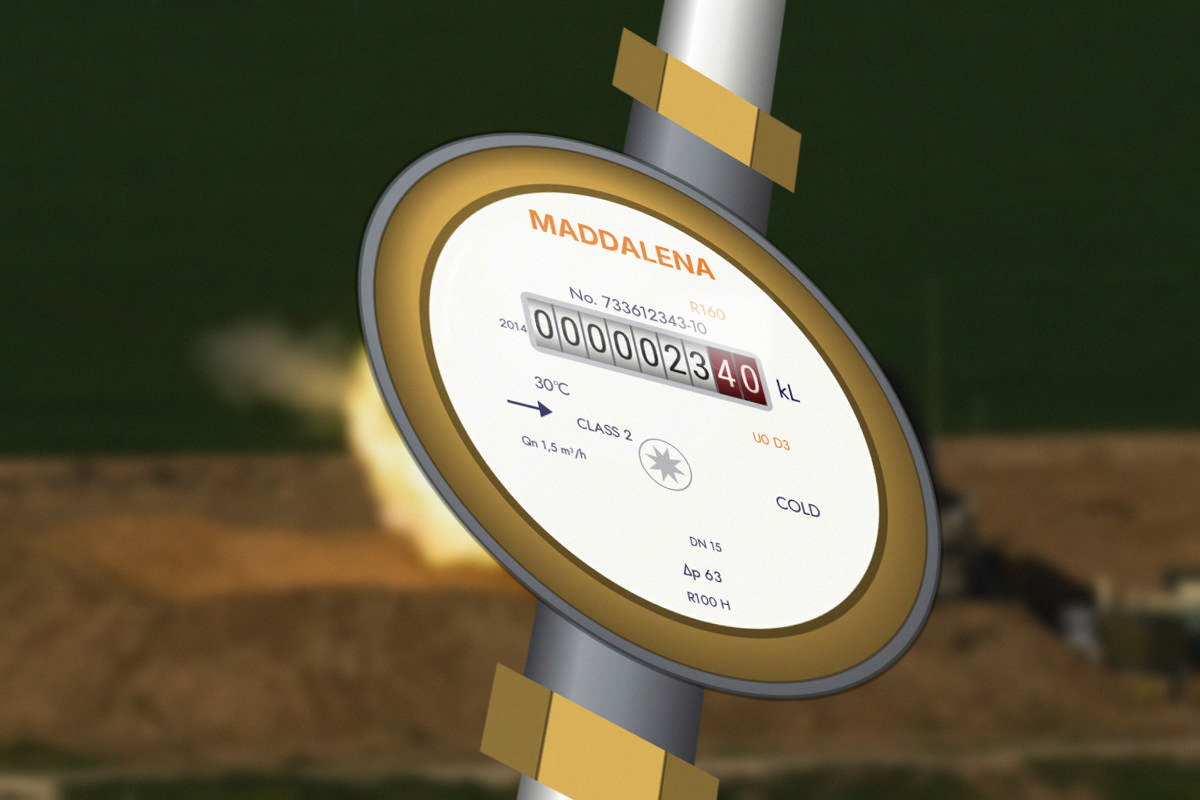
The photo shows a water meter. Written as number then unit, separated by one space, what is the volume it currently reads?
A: 23.40 kL
